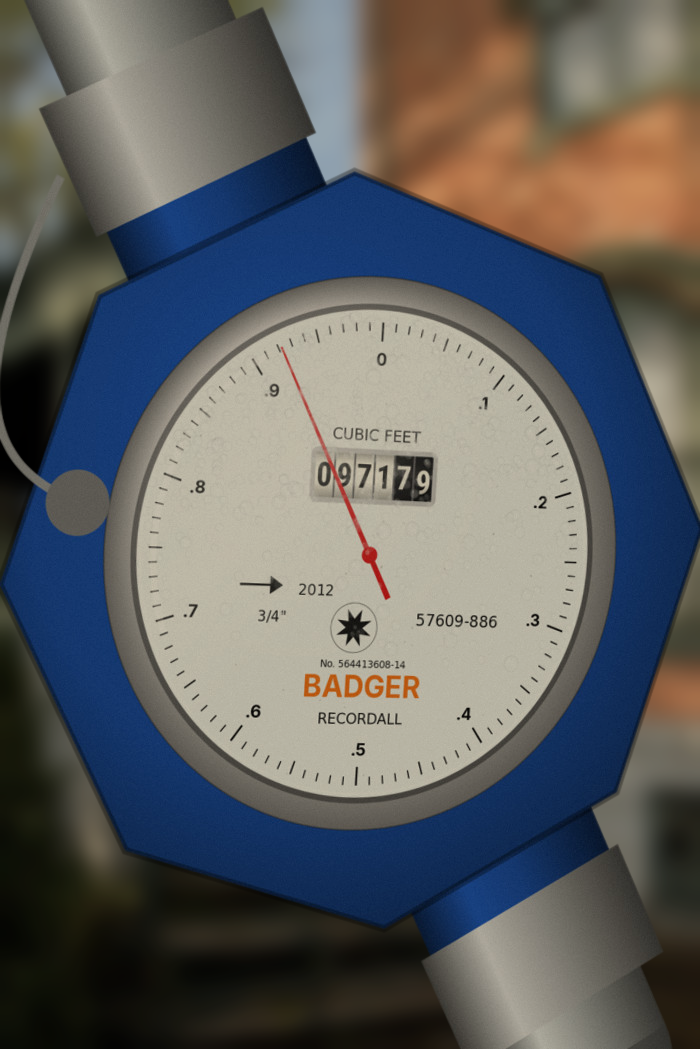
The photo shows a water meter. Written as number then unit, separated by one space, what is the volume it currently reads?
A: 97178.92 ft³
